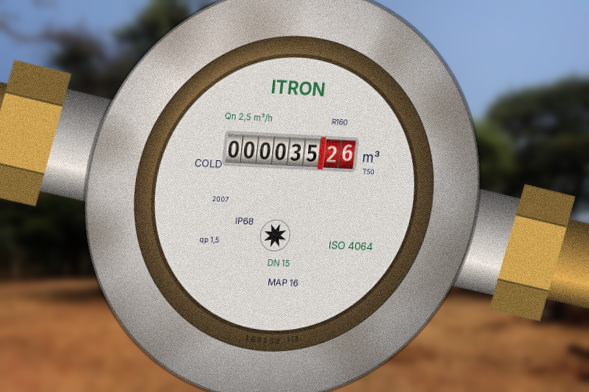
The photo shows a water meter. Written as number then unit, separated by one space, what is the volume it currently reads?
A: 35.26 m³
